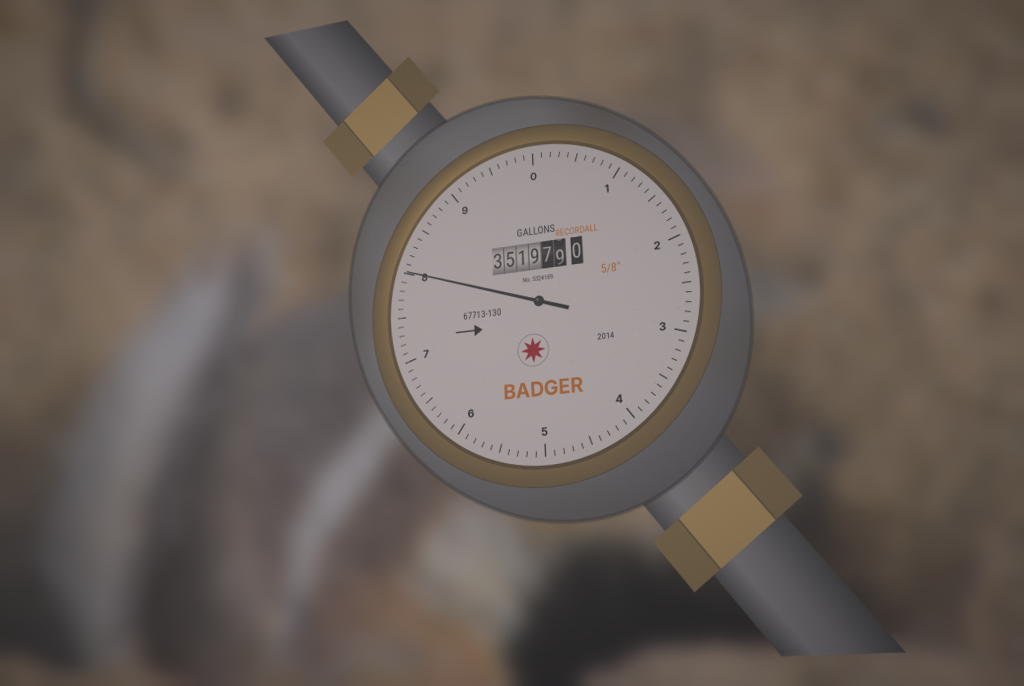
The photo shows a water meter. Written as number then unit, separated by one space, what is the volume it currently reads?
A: 3519788.0 gal
